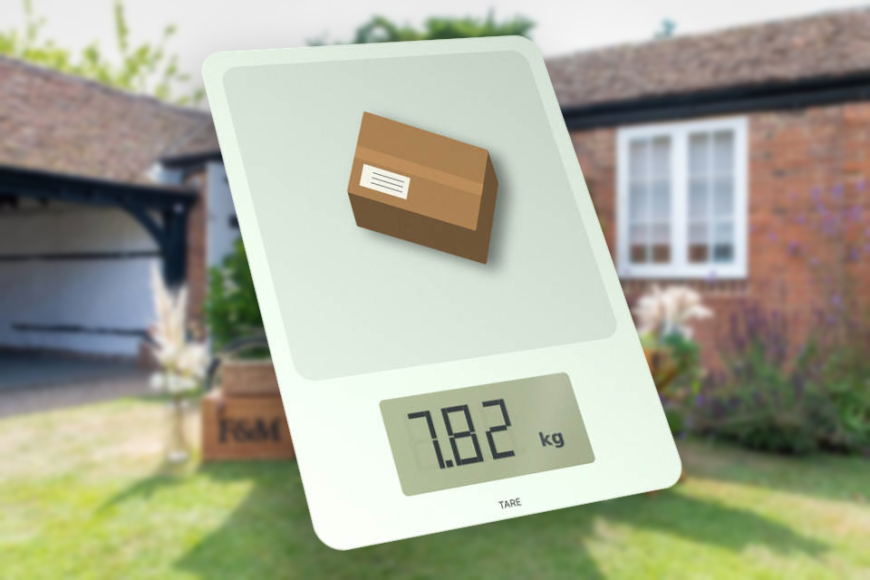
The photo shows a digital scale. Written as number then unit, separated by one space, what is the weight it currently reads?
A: 7.82 kg
